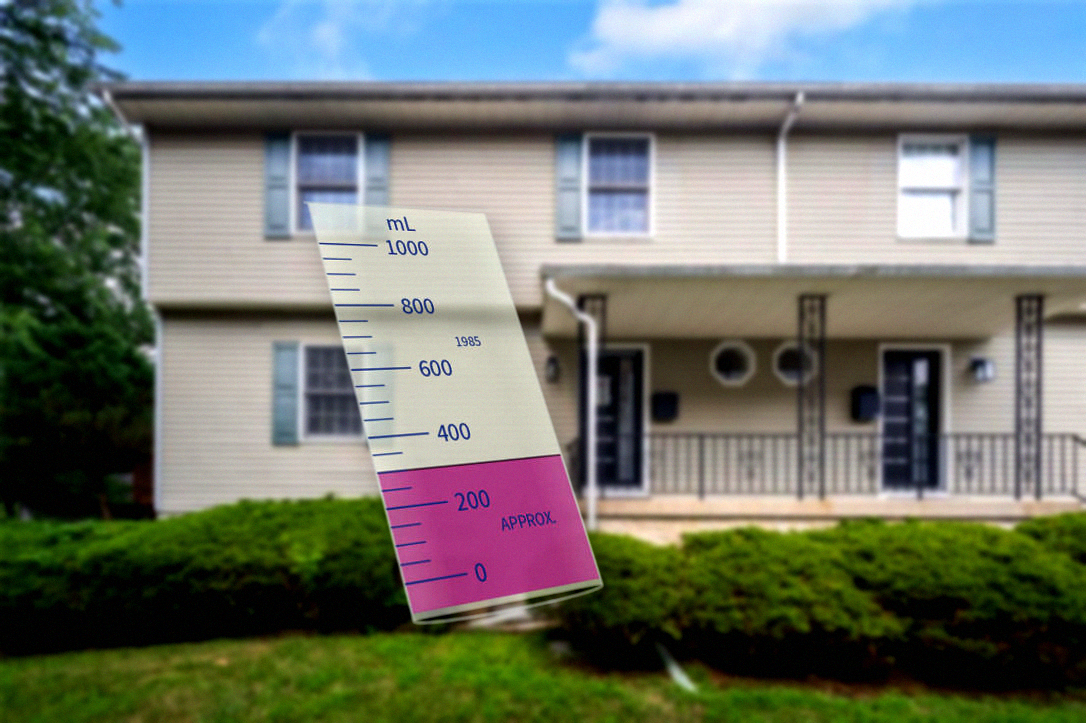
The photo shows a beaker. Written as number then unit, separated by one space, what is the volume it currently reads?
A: 300 mL
